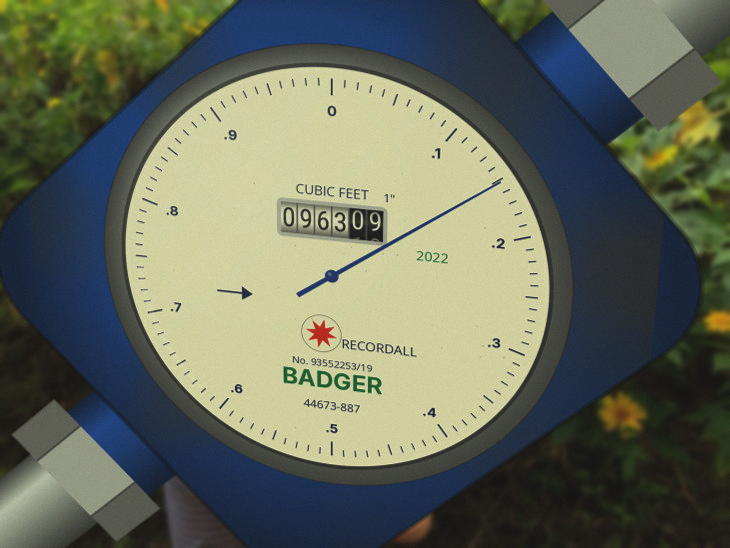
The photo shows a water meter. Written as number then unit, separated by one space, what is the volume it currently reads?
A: 96309.15 ft³
